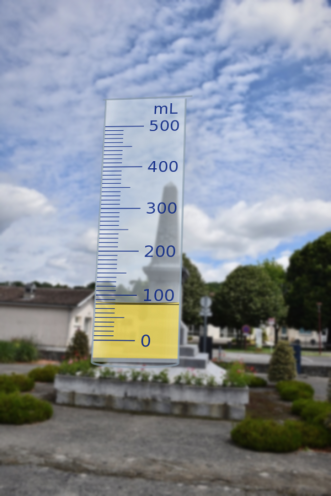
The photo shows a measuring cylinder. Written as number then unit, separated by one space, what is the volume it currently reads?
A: 80 mL
